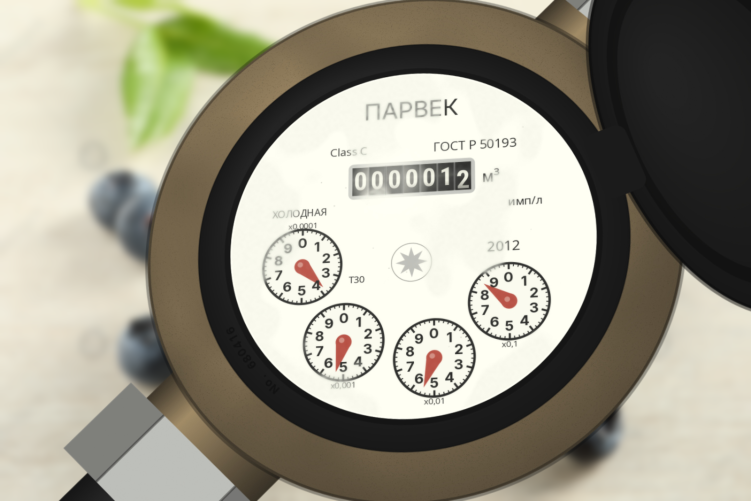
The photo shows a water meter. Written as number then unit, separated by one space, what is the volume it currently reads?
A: 11.8553 m³
